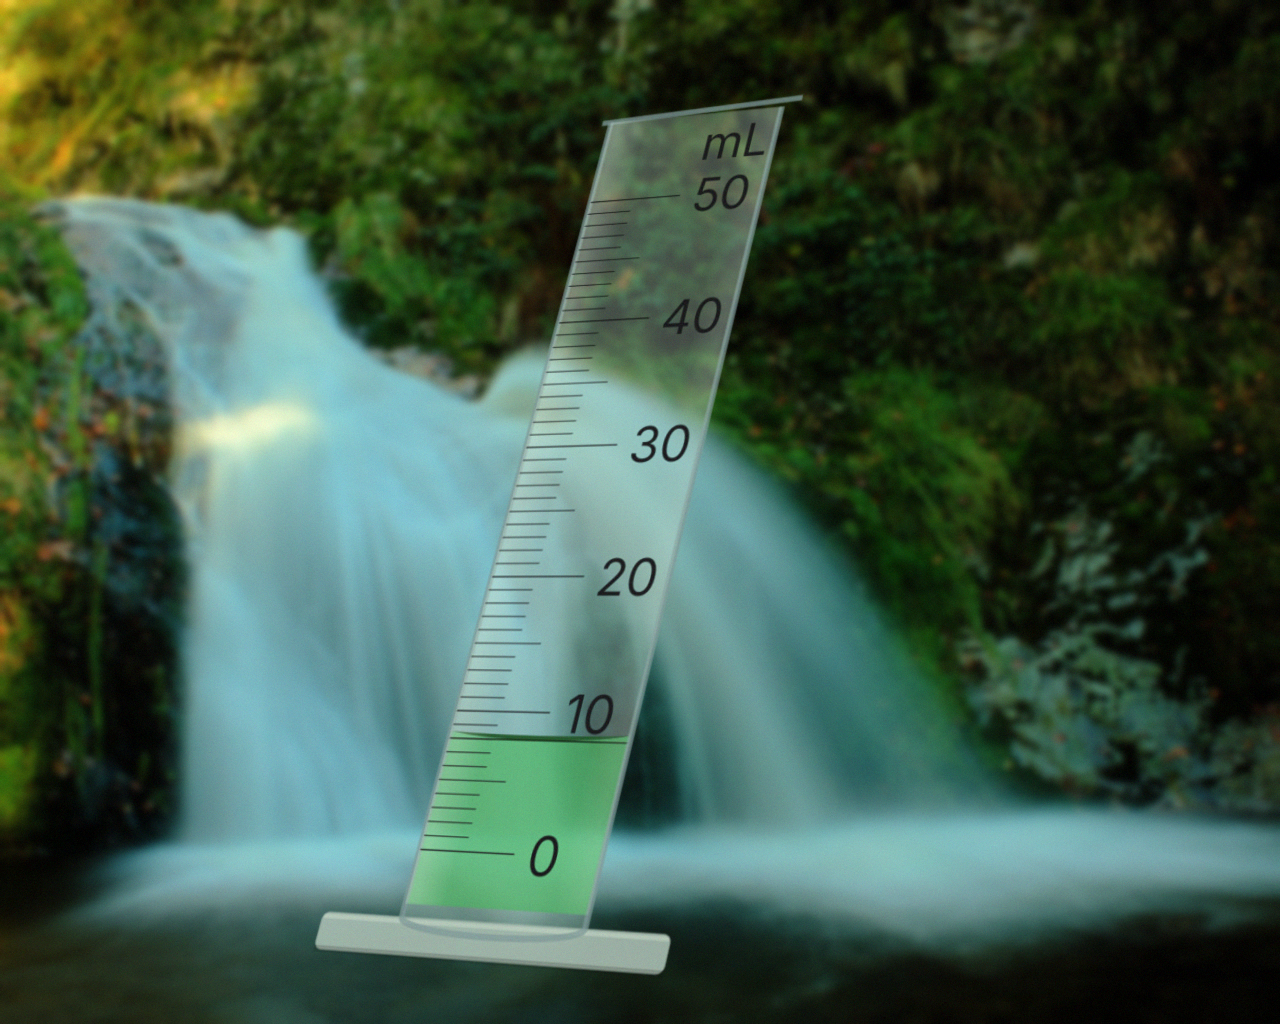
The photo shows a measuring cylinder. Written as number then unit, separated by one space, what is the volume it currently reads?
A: 8 mL
